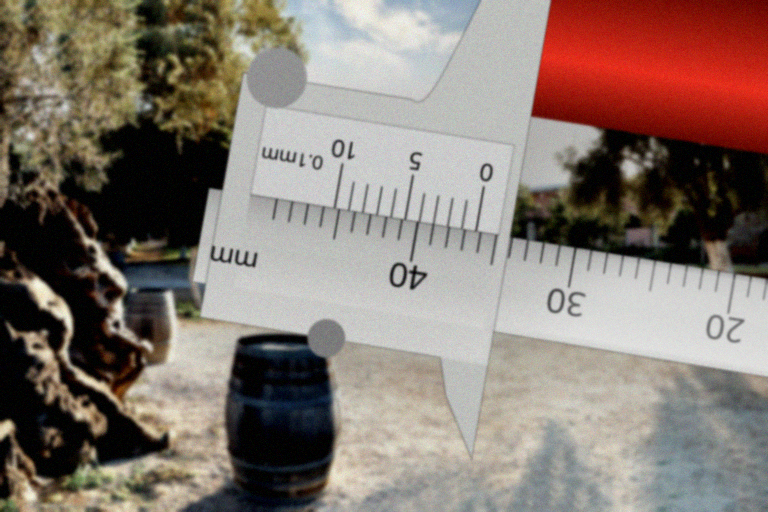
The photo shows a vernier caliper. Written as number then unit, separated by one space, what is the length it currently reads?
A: 36.3 mm
